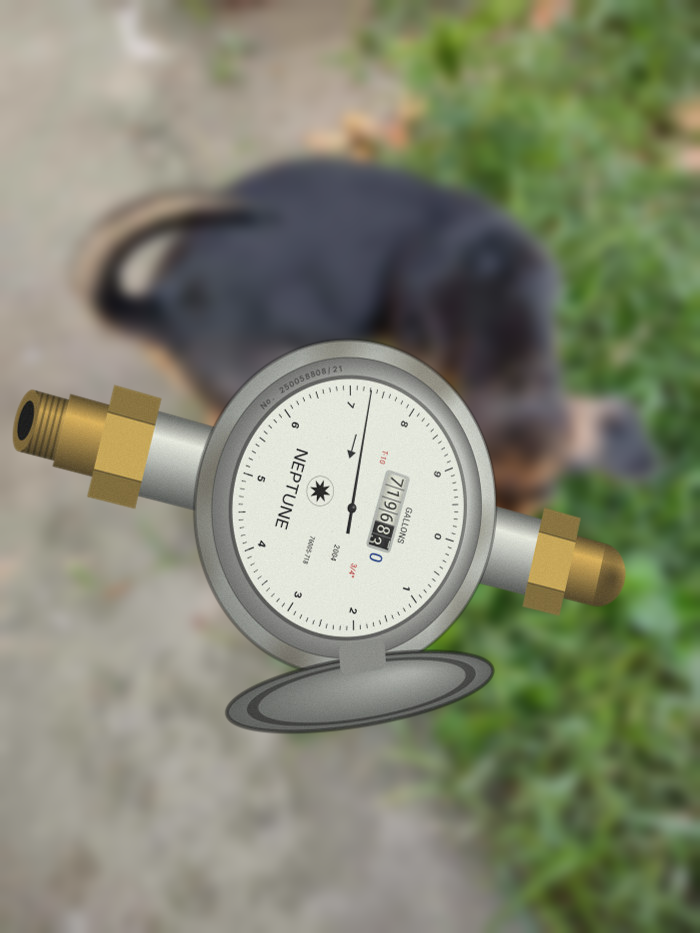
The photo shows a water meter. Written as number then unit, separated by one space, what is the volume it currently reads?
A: 7196827.3 gal
